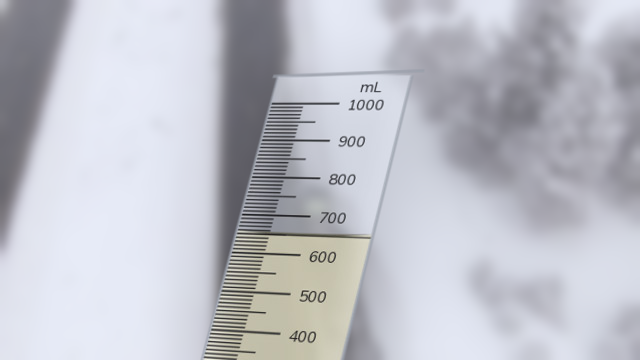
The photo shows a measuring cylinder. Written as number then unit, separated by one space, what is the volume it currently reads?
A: 650 mL
